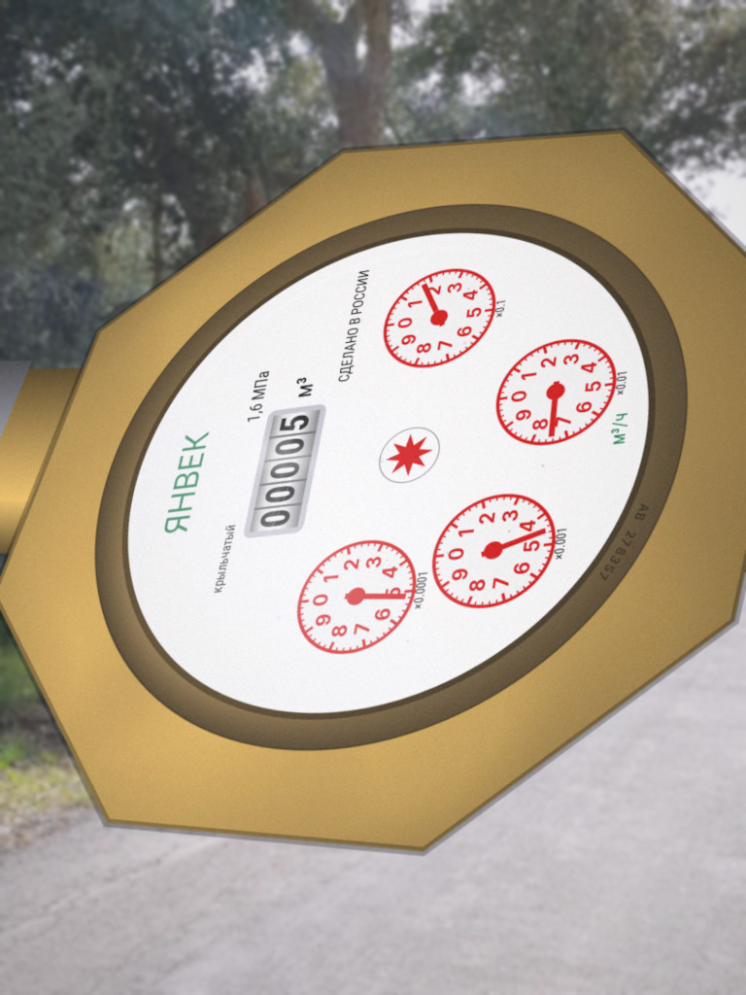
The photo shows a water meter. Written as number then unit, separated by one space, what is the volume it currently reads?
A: 5.1745 m³
